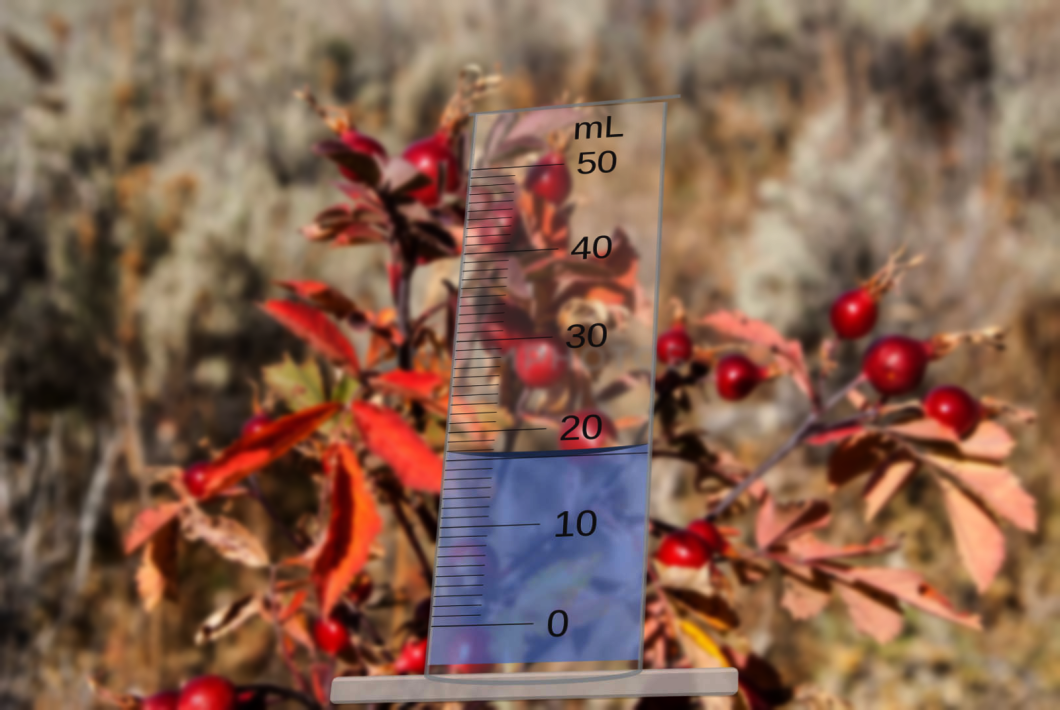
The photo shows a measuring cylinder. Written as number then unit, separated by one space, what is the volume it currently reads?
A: 17 mL
